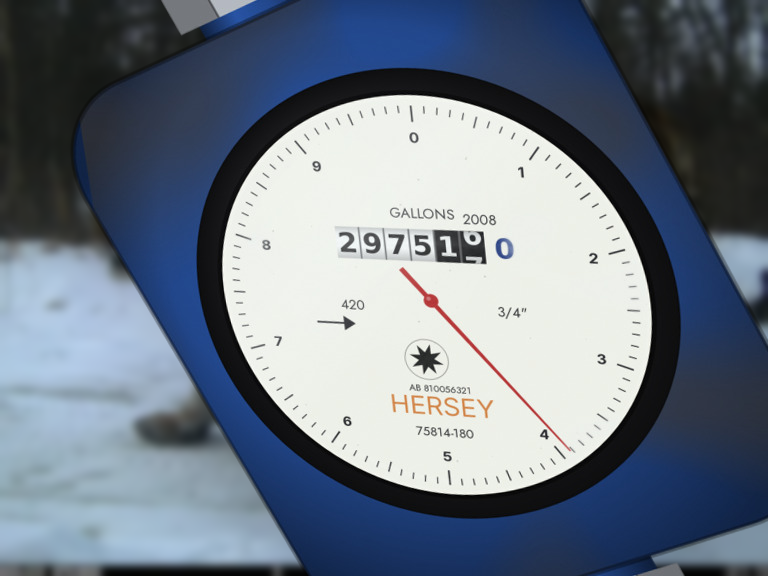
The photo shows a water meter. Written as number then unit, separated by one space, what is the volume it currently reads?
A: 2975163.9 gal
